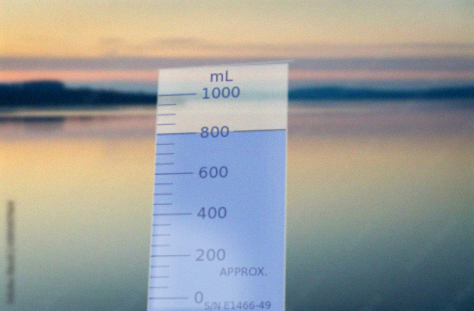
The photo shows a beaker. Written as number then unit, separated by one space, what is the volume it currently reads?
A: 800 mL
